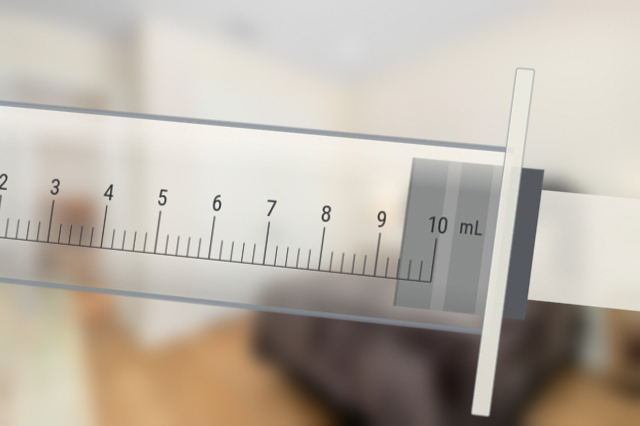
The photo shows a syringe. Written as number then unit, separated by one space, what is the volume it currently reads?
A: 9.4 mL
